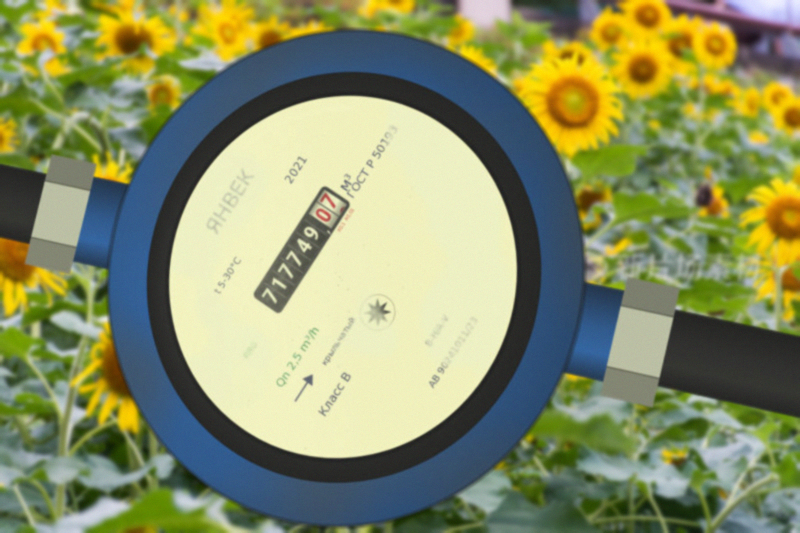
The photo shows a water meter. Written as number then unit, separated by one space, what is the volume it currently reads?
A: 717749.07 m³
